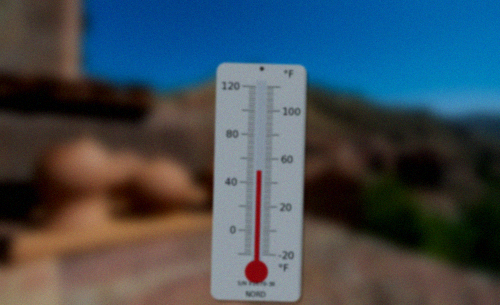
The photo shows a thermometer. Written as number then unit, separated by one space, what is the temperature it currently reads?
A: 50 °F
